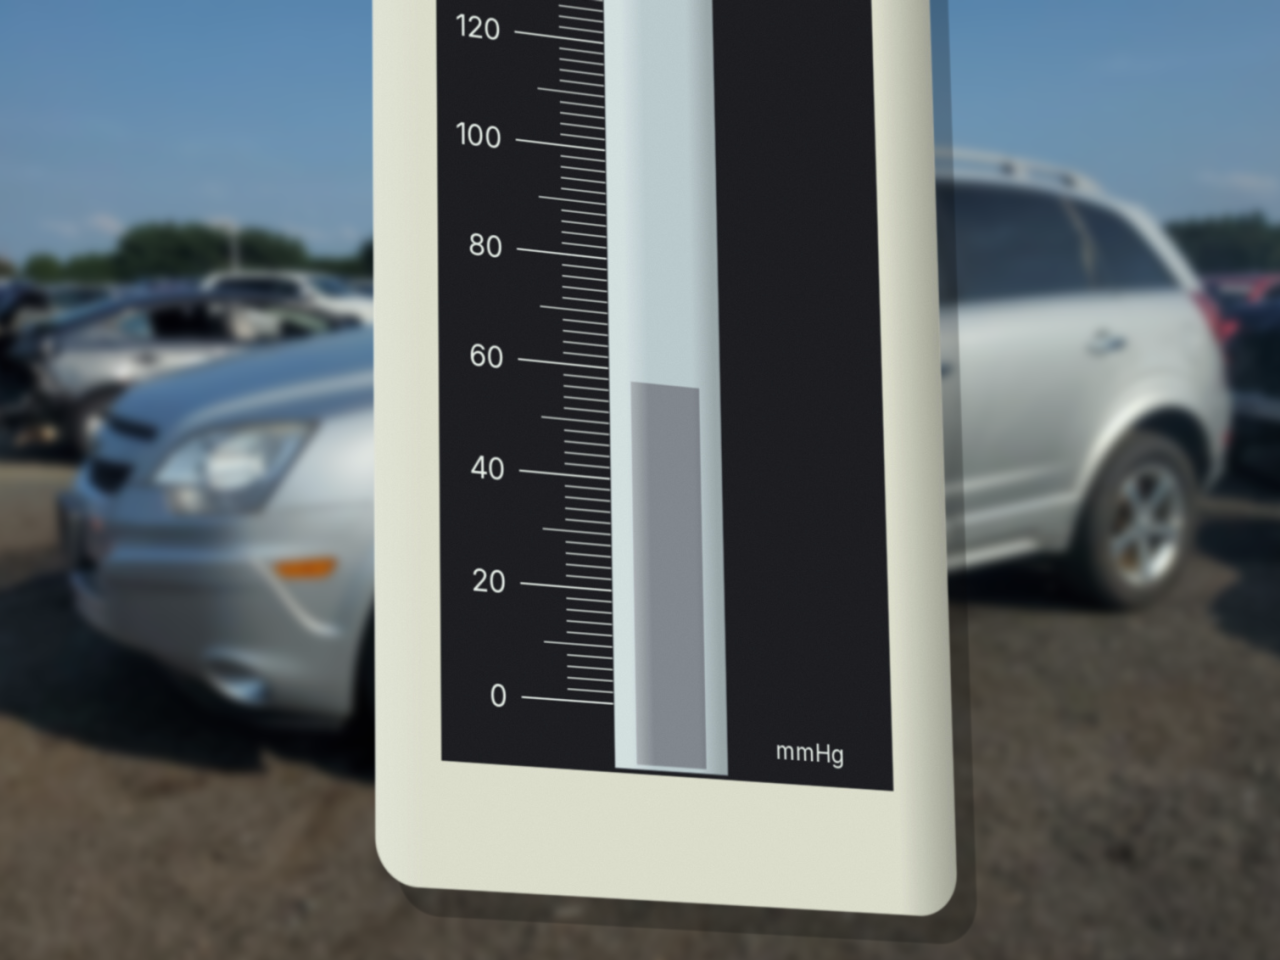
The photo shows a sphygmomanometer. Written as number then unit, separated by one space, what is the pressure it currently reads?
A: 58 mmHg
